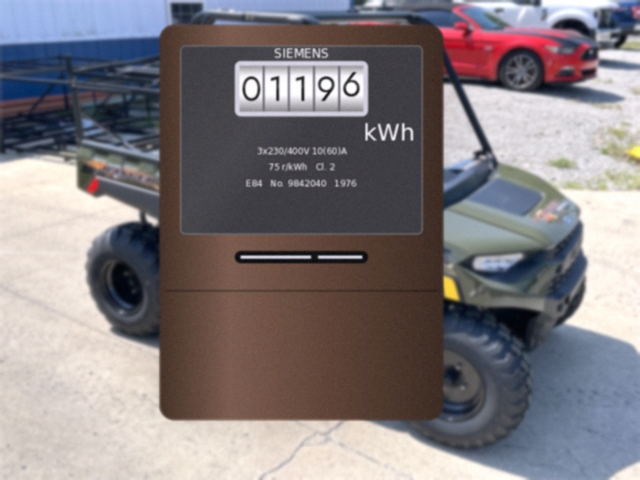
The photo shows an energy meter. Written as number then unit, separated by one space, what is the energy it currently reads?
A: 1196 kWh
